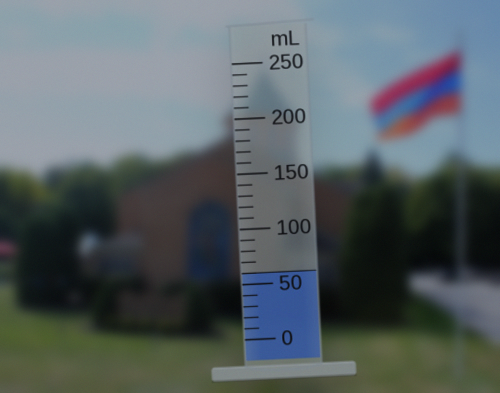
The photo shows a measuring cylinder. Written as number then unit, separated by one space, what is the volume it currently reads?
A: 60 mL
